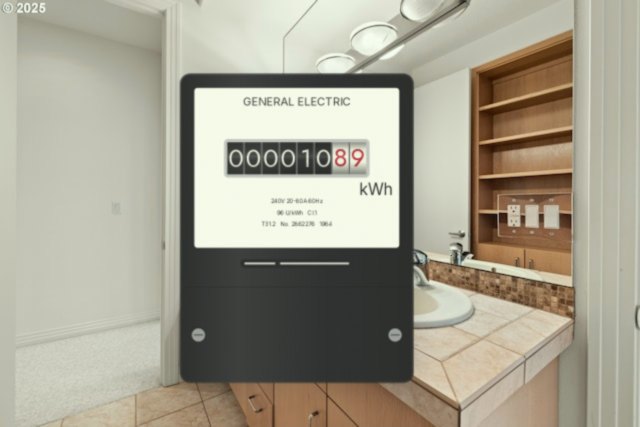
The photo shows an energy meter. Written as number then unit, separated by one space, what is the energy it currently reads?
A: 10.89 kWh
